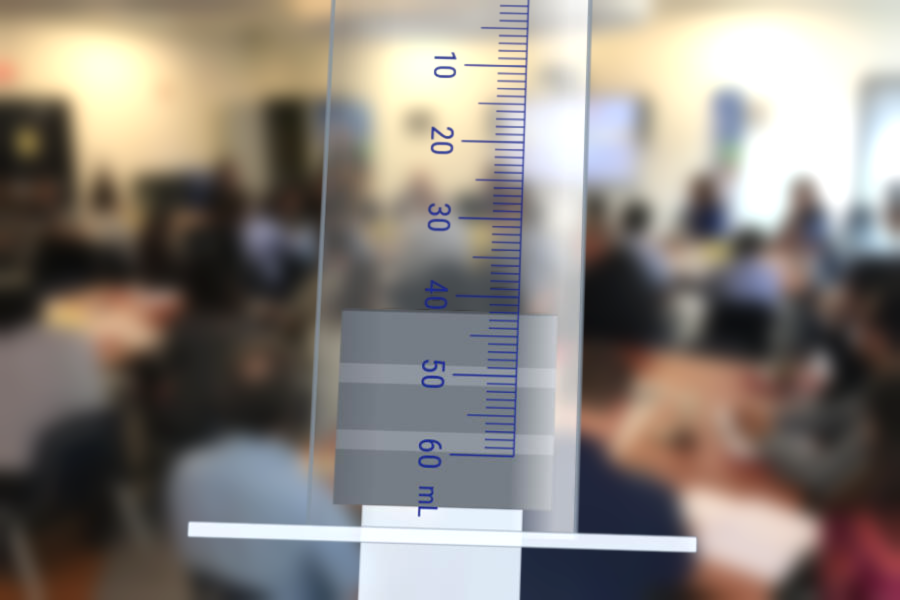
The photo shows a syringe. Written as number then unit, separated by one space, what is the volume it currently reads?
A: 42 mL
